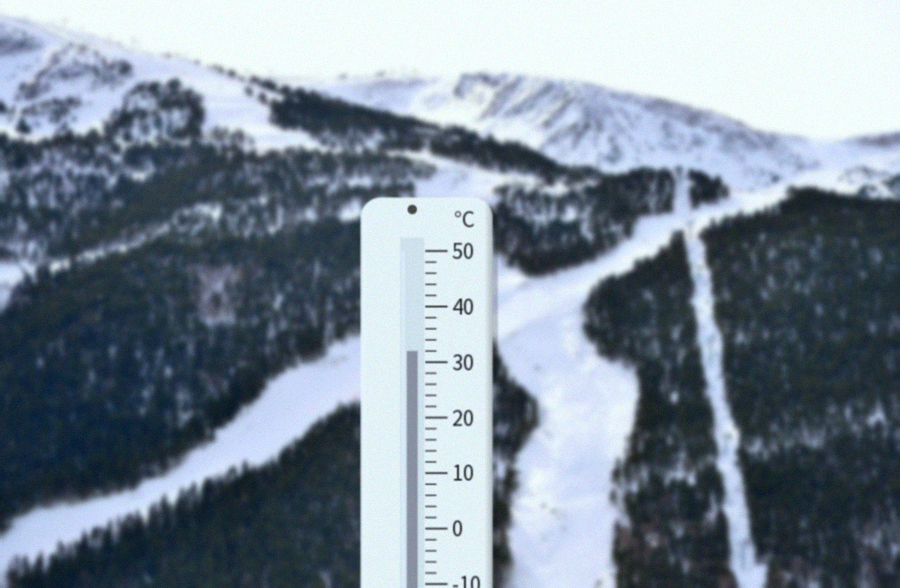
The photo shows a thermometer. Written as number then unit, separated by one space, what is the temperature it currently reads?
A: 32 °C
